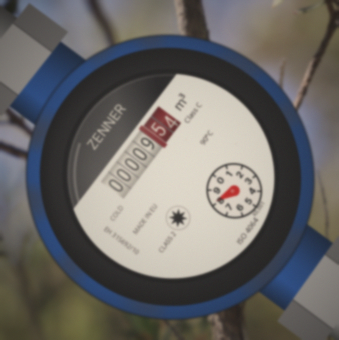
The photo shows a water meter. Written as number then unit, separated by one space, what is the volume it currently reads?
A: 9.538 m³
